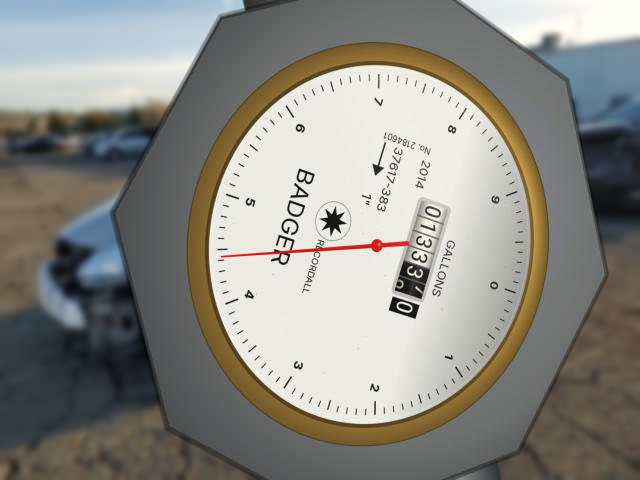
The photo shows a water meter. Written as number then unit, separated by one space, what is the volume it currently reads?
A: 133374.4 gal
